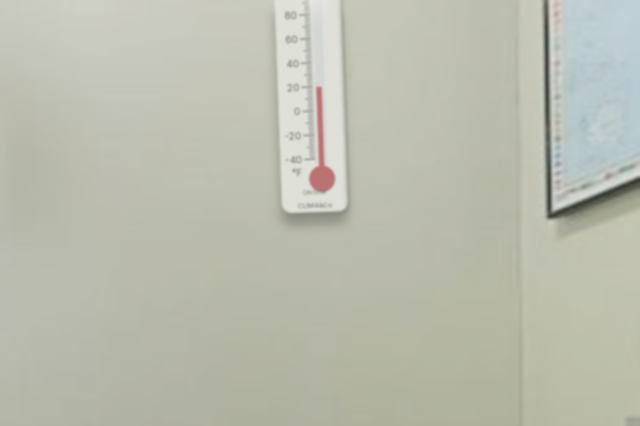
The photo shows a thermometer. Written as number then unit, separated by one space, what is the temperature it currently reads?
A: 20 °F
